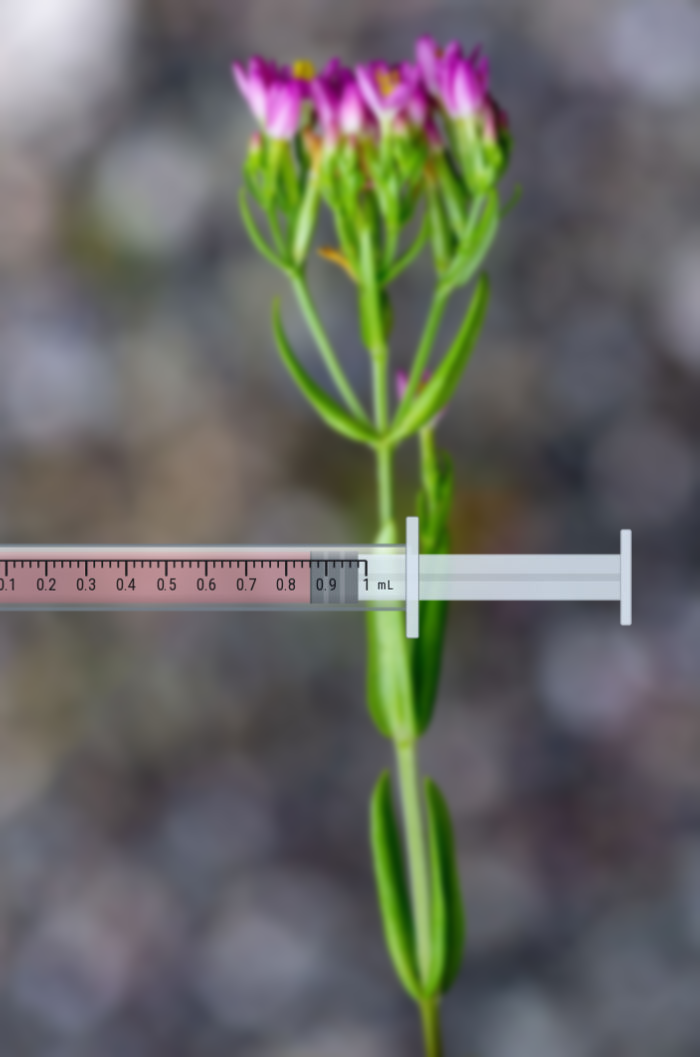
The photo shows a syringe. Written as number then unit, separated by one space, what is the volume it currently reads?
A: 0.86 mL
